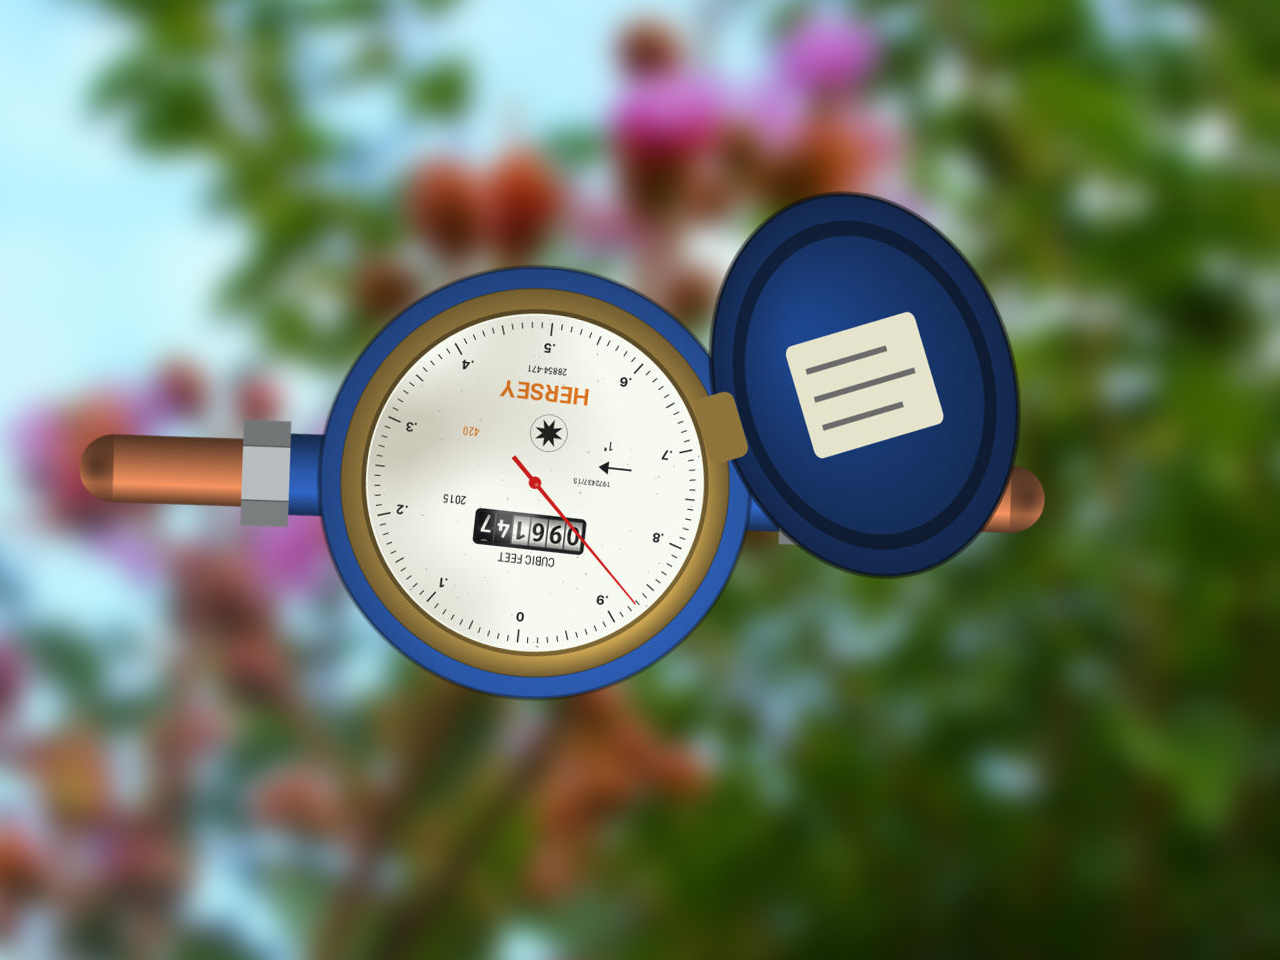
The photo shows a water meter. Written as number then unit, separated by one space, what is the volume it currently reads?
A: 96146.87 ft³
